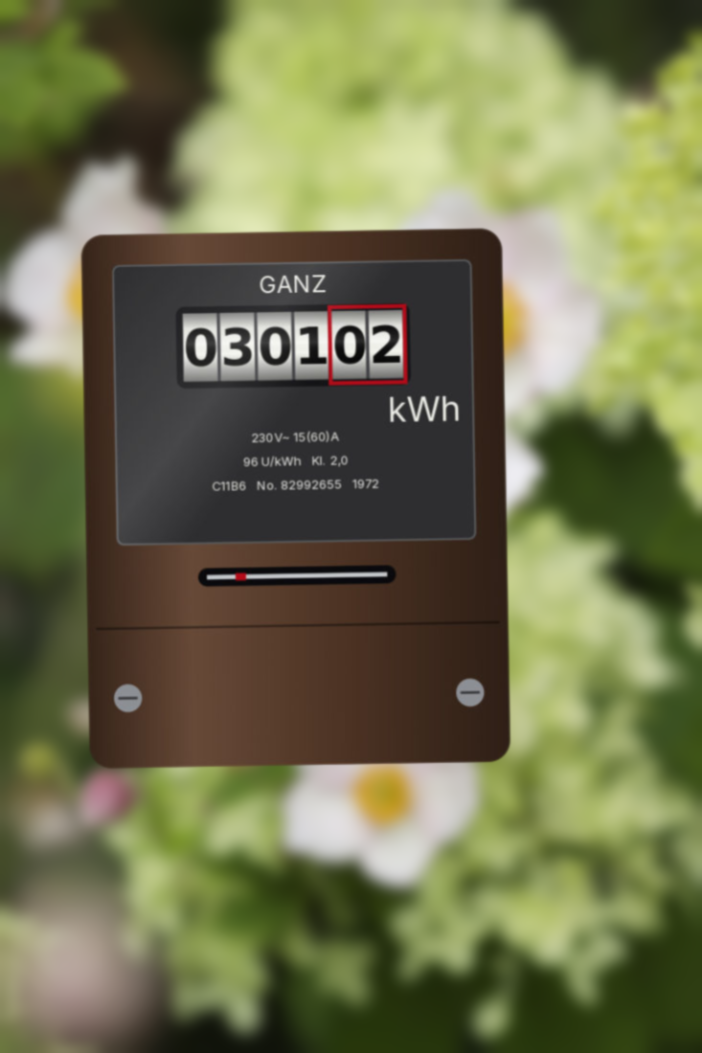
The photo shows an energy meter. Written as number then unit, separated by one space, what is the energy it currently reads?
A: 301.02 kWh
